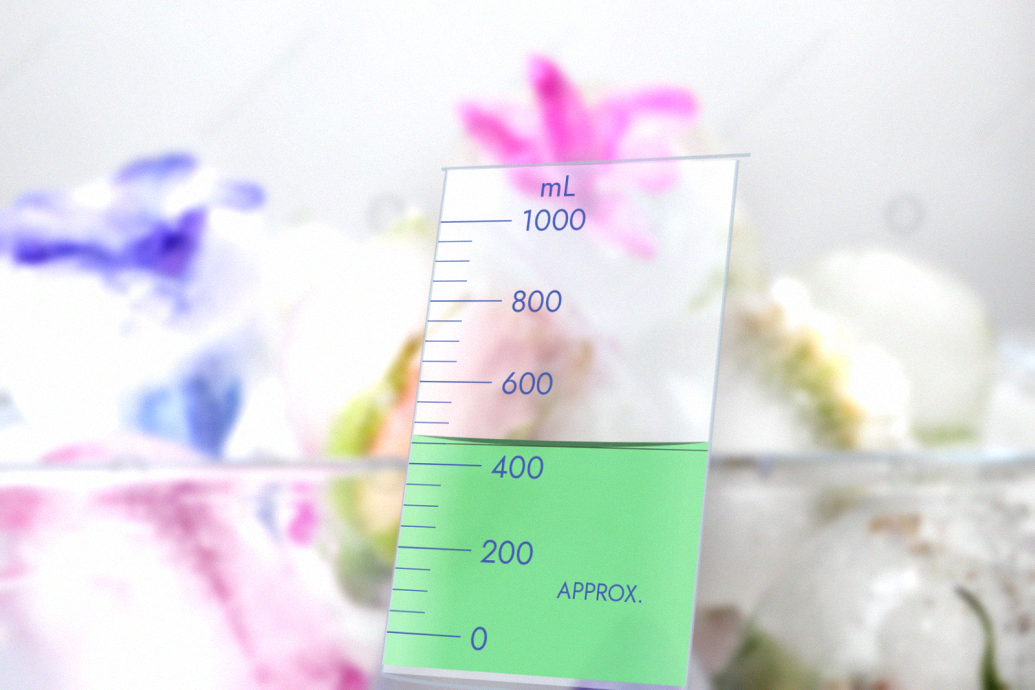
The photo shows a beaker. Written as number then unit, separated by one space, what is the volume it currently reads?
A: 450 mL
